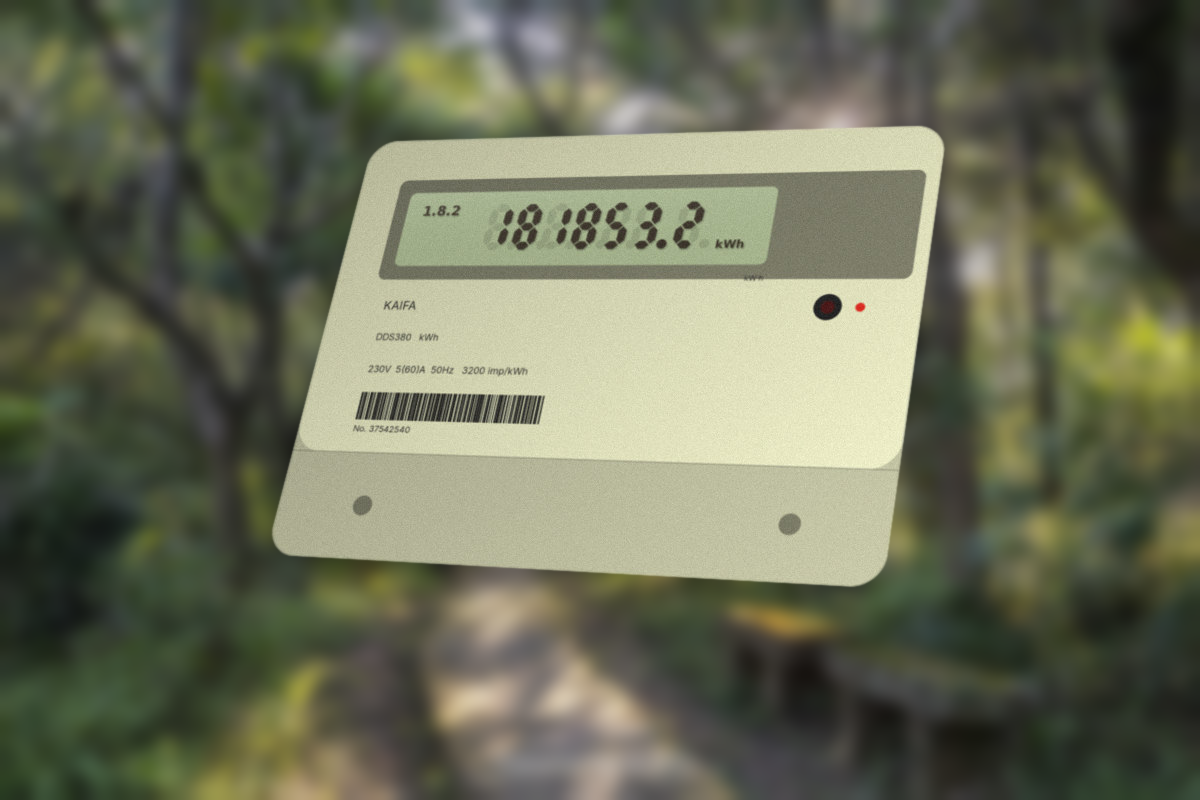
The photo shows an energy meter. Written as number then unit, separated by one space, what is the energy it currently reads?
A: 181853.2 kWh
